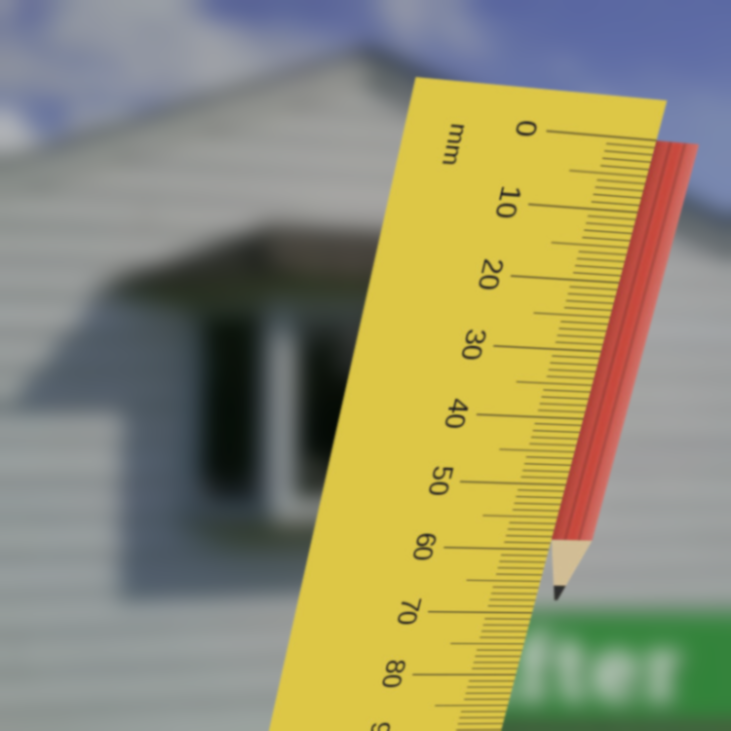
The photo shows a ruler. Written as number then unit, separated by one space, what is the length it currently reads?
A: 68 mm
